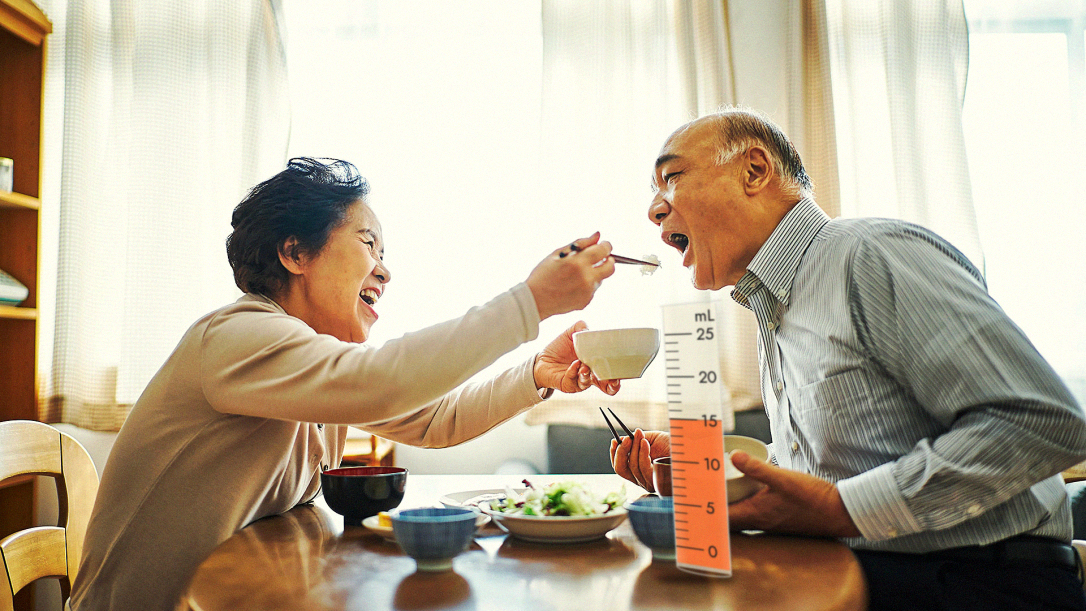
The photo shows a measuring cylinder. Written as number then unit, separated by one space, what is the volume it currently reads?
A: 15 mL
